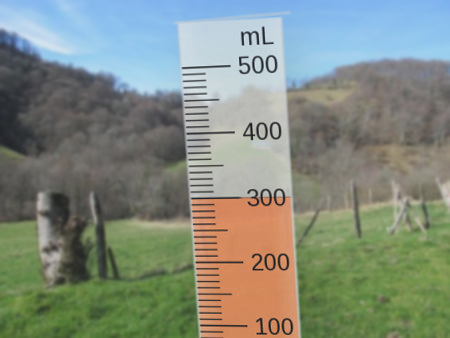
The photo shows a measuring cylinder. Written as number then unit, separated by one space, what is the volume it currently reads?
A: 300 mL
